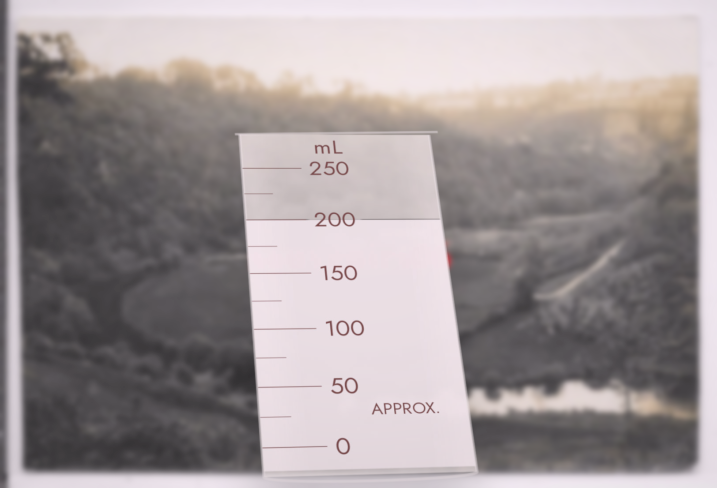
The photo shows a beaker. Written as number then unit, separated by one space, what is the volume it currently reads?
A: 200 mL
